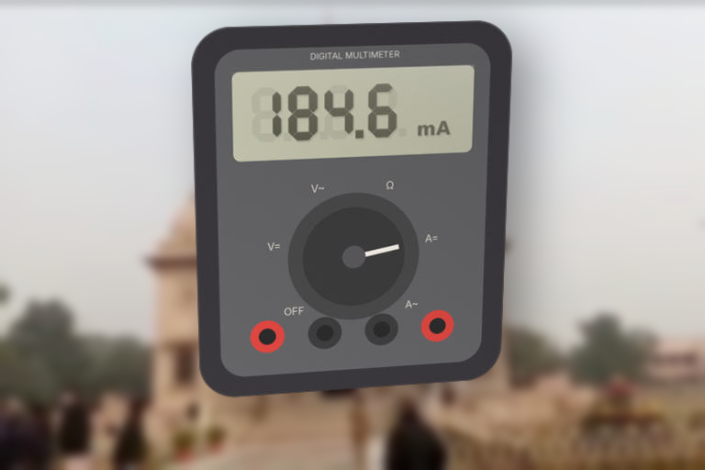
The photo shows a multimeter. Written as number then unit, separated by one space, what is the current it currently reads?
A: 184.6 mA
